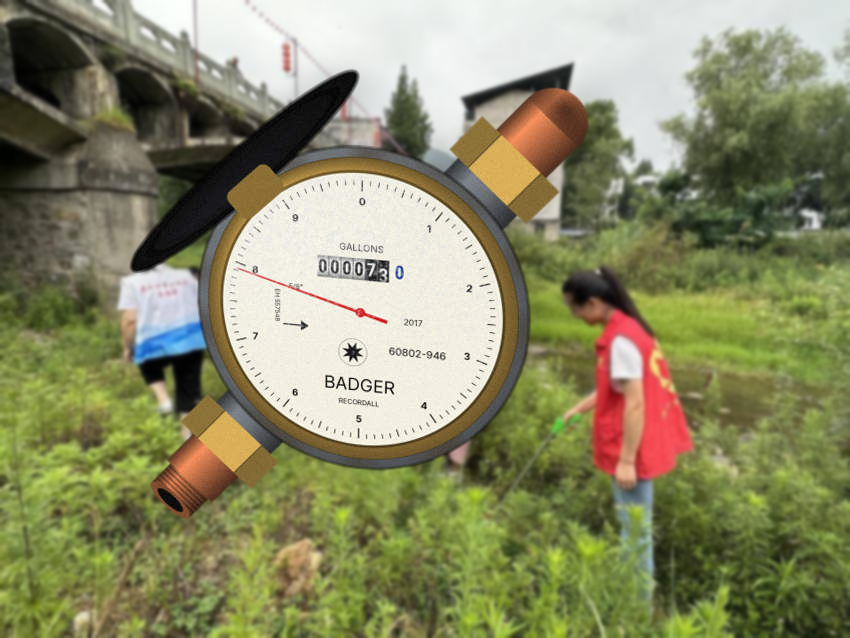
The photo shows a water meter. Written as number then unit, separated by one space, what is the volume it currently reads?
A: 727.9 gal
